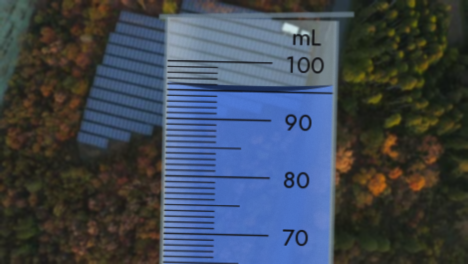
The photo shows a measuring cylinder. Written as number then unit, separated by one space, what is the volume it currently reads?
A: 95 mL
